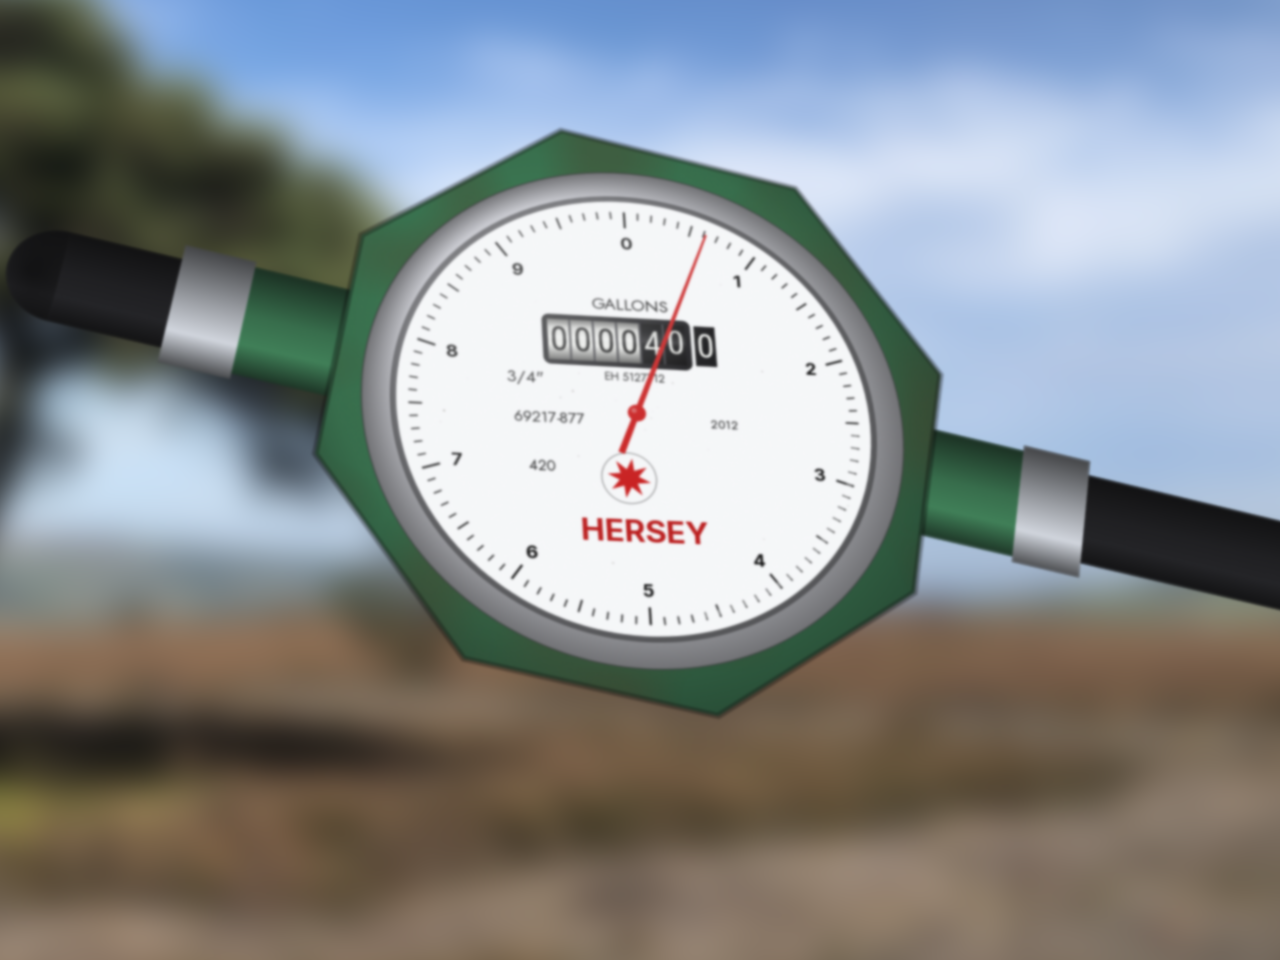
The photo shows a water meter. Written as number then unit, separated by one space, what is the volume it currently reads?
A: 400.6 gal
